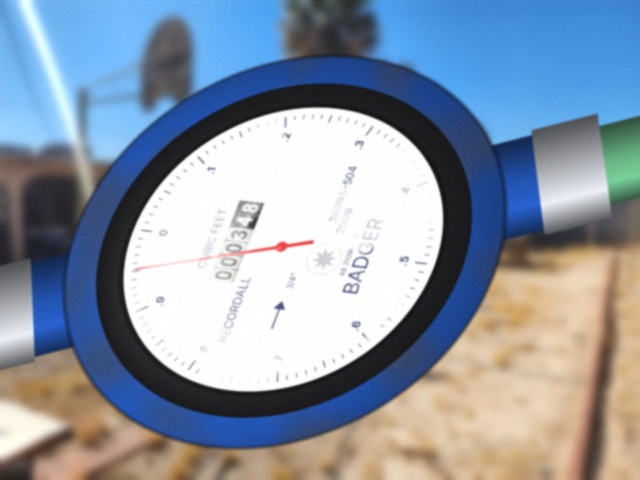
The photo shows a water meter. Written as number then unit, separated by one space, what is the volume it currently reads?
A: 347.95 ft³
